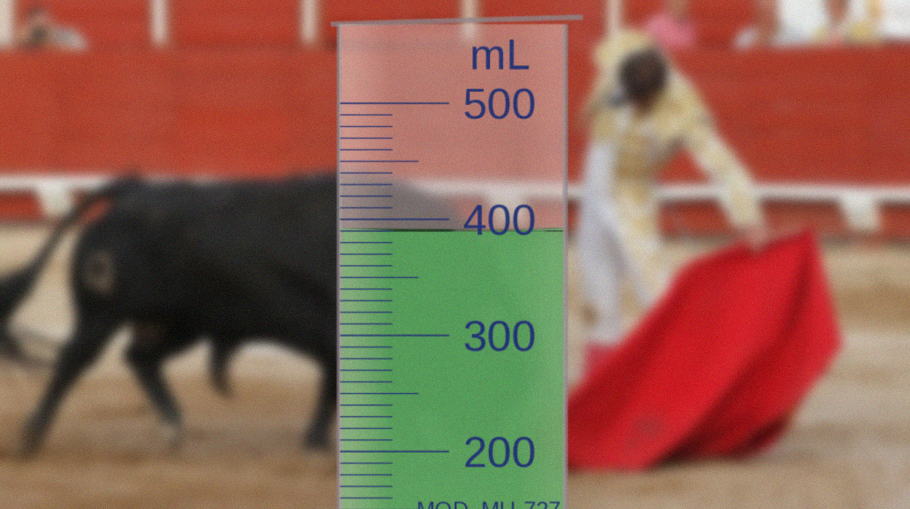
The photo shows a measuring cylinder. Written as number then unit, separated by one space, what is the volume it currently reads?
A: 390 mL
